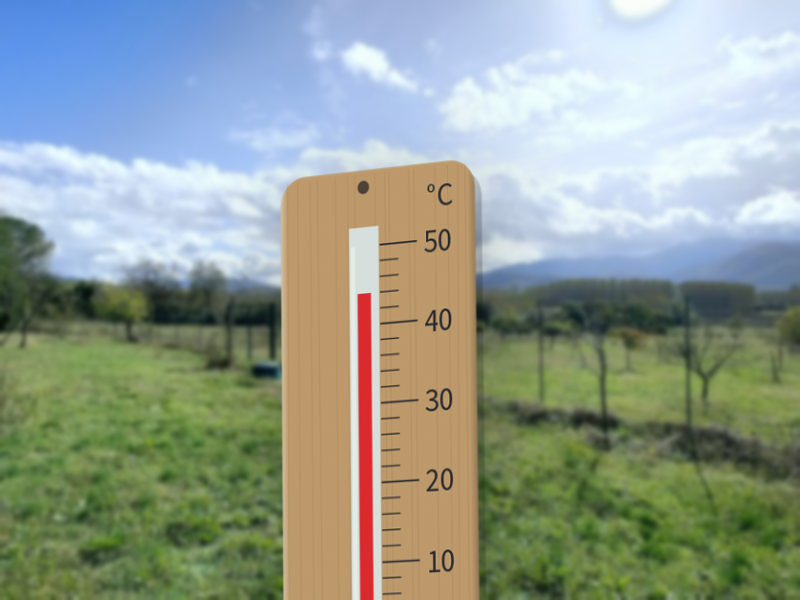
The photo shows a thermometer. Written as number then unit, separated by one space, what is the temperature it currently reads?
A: 44 °C
